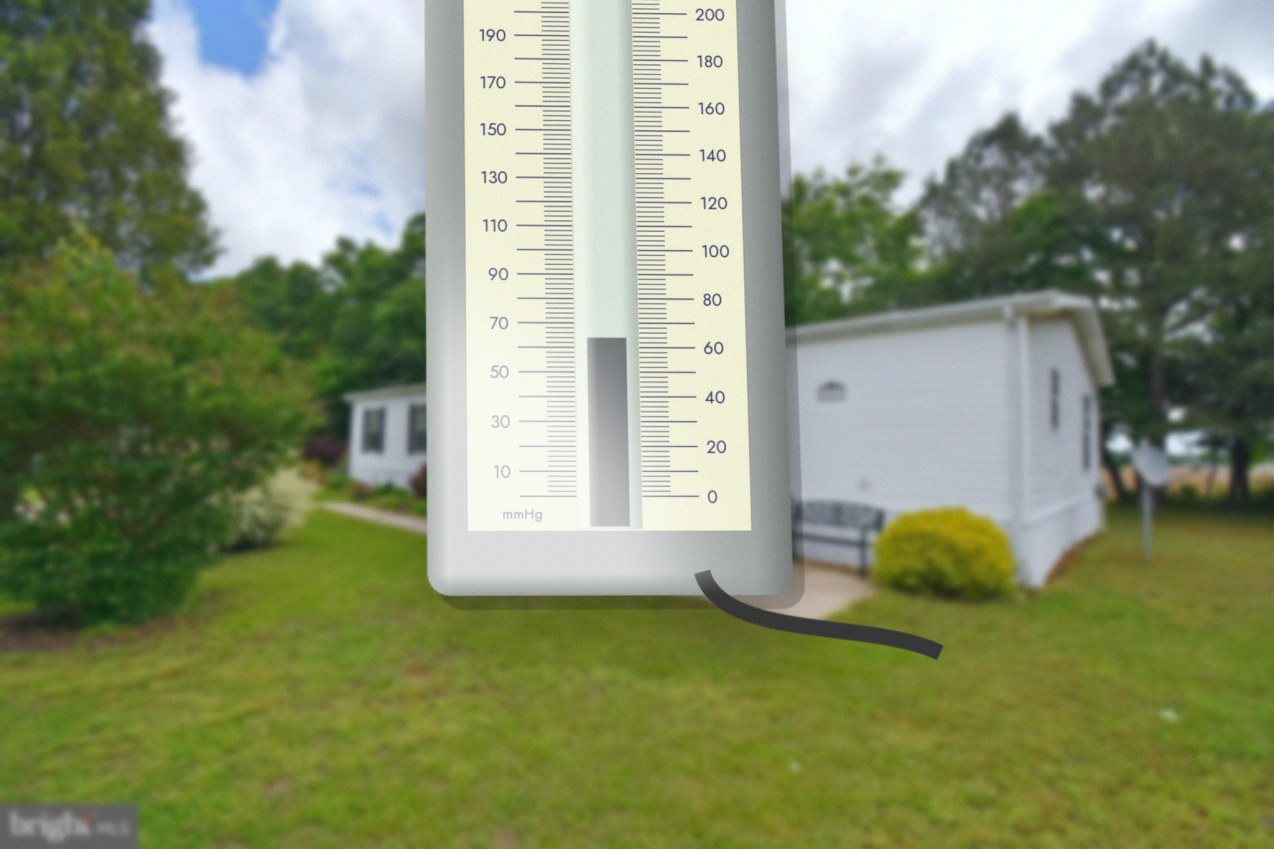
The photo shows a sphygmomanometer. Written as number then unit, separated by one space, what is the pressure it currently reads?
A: 64 mmHg
